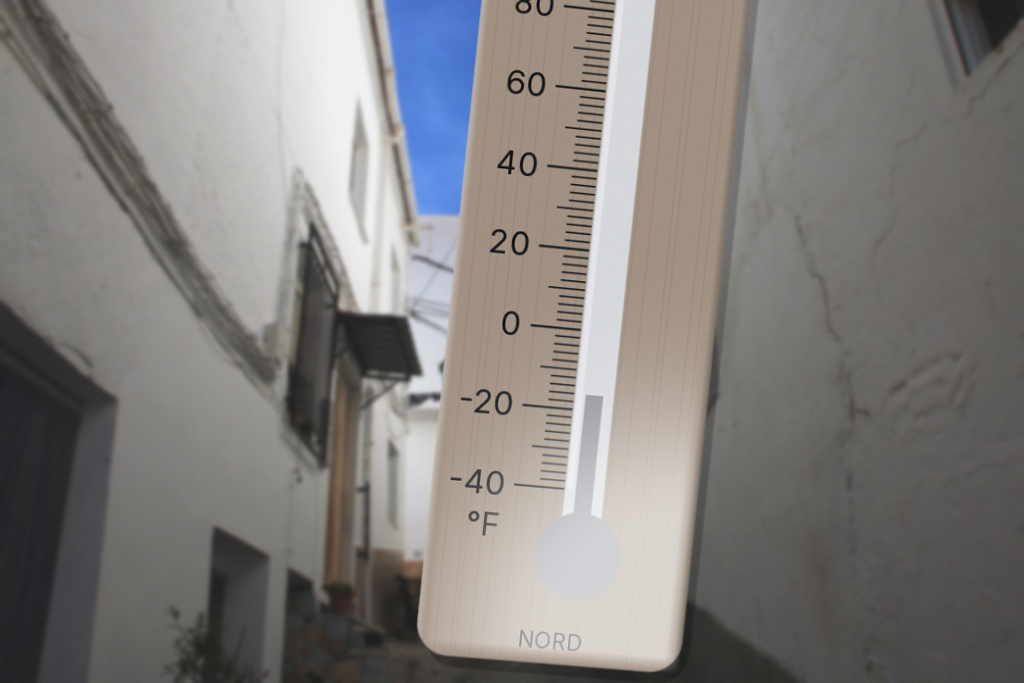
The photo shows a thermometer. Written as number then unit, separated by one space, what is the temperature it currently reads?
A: -16 °F
